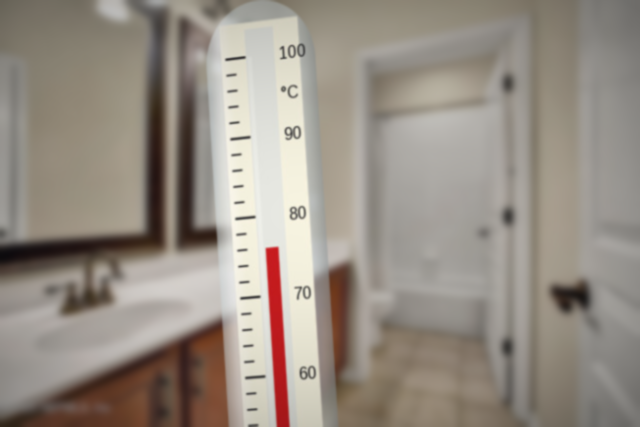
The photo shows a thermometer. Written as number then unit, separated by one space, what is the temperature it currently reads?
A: 76 °C
